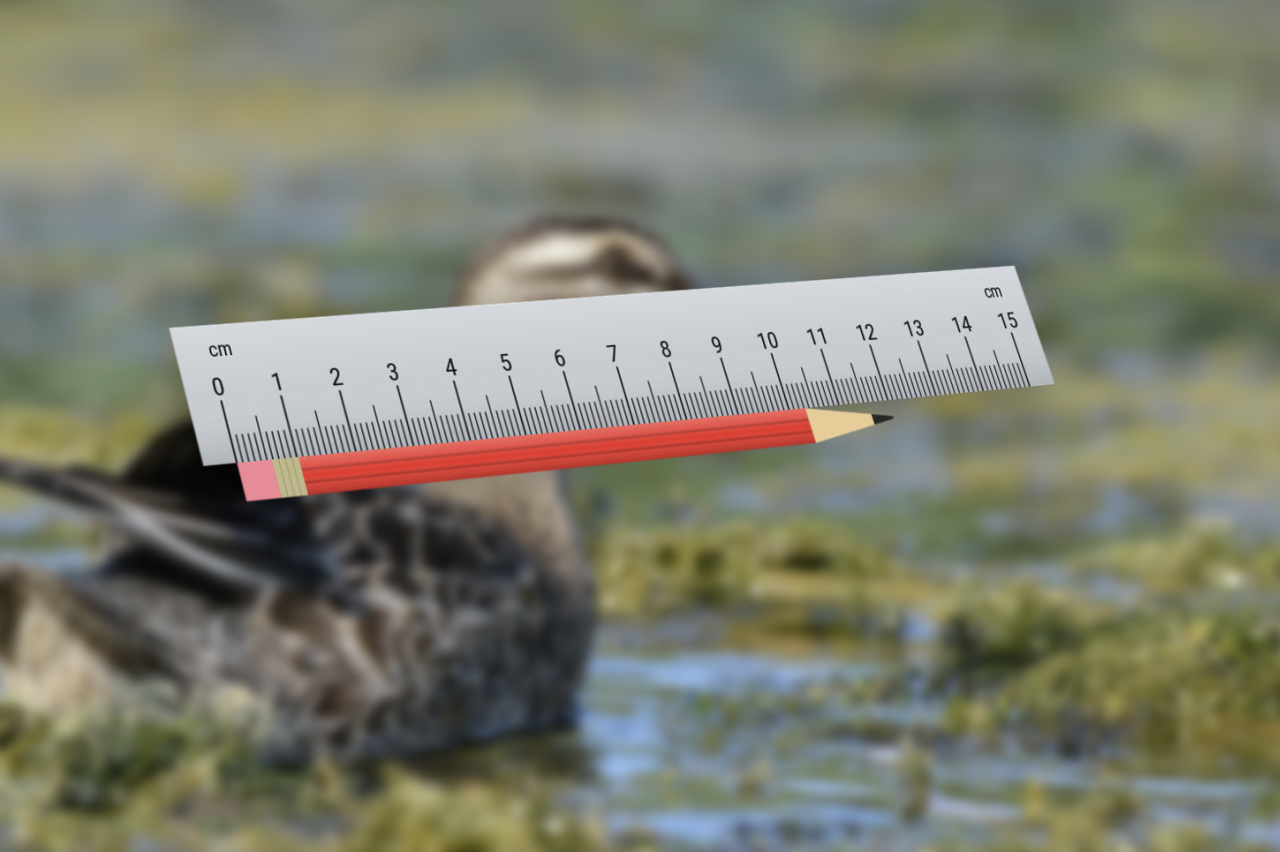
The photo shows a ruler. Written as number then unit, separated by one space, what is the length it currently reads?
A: 12 cm
